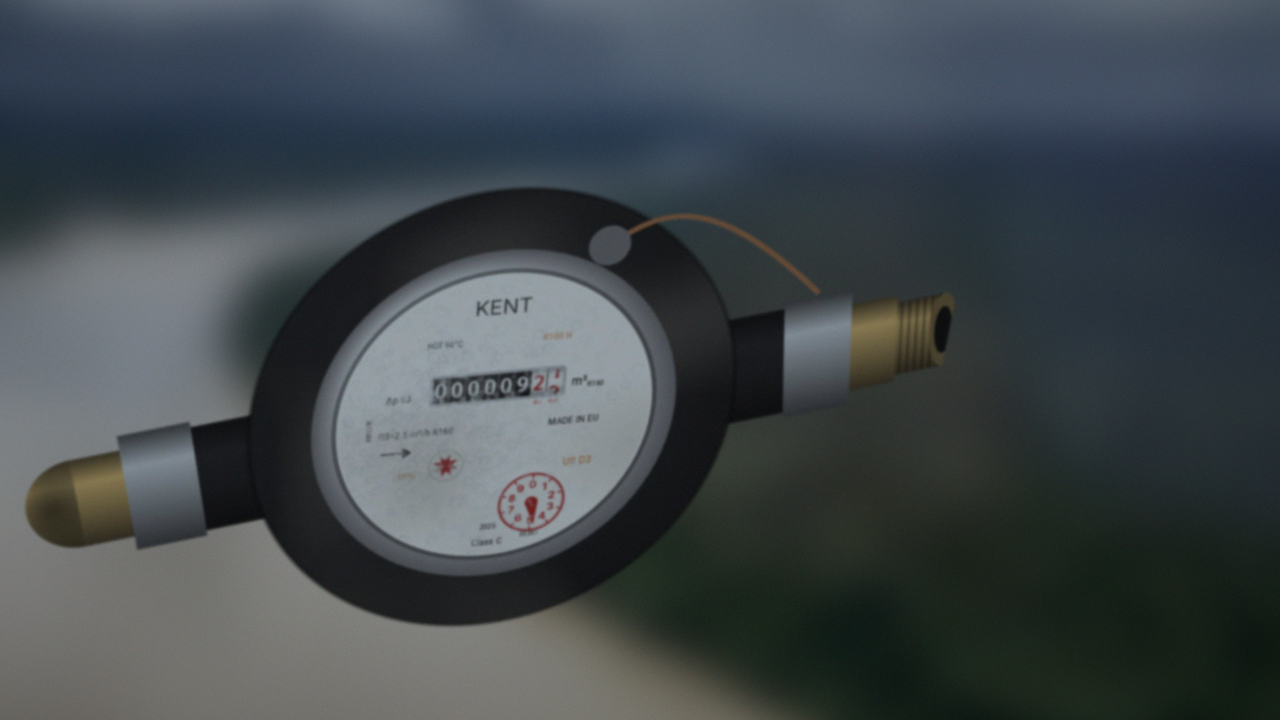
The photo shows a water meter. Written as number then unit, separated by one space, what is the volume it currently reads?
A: 9.214 m³
